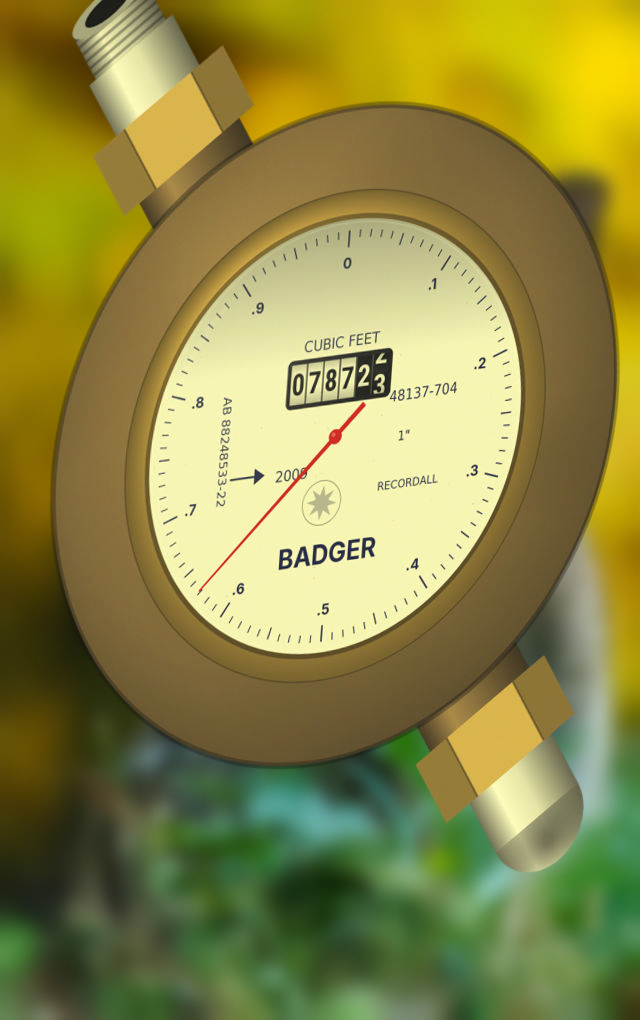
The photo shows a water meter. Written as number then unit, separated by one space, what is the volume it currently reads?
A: 78722.63 ft³
